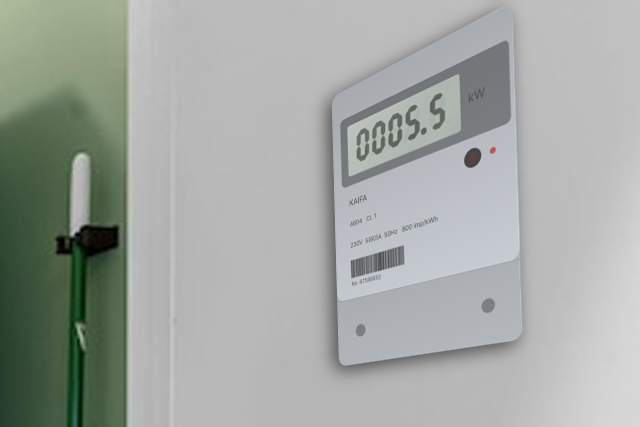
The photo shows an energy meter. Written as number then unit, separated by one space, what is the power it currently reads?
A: 5.5 kW
